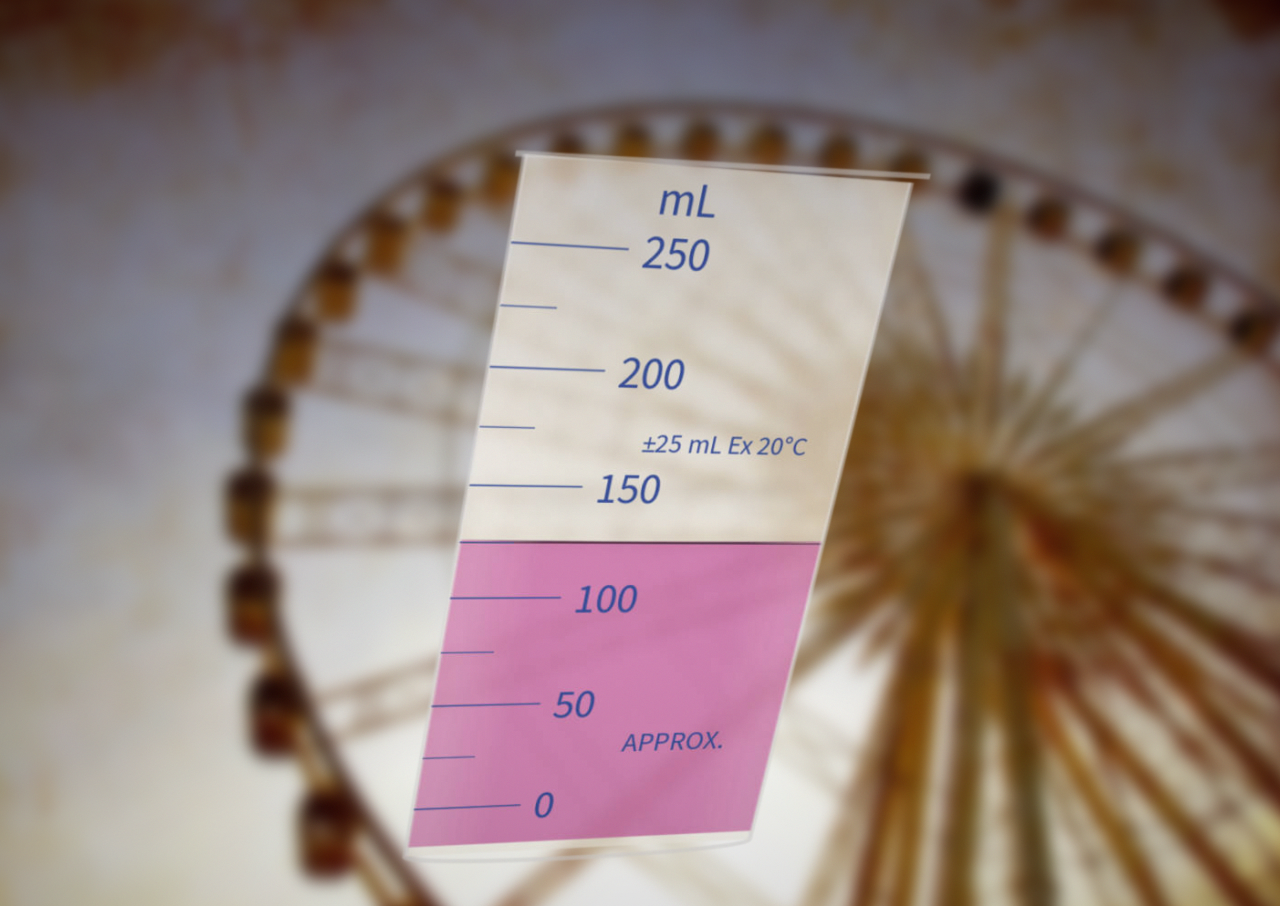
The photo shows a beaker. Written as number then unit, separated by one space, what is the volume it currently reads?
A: 125 mL
